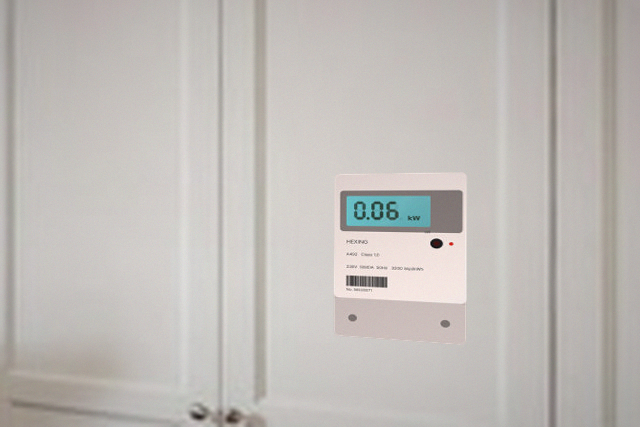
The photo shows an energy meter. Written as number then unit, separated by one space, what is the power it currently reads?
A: 0.06 kW
